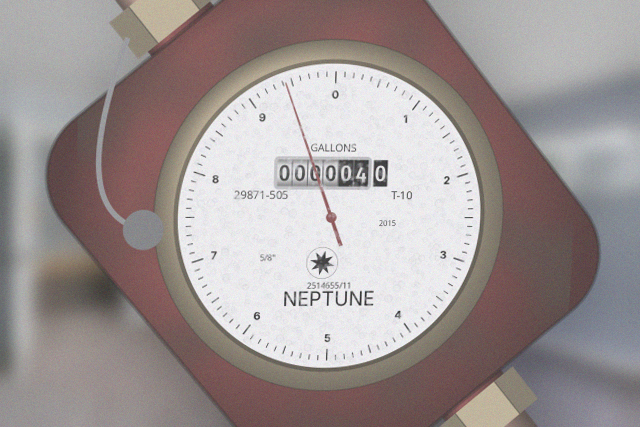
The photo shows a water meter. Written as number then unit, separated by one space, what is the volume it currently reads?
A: 39.4 gal
